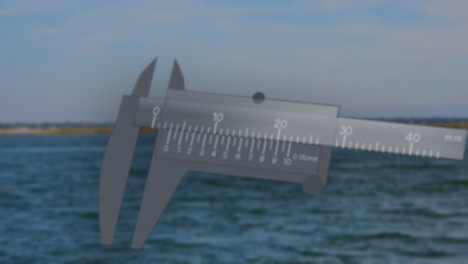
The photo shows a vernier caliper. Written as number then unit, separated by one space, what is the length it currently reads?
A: 3.0 mm
